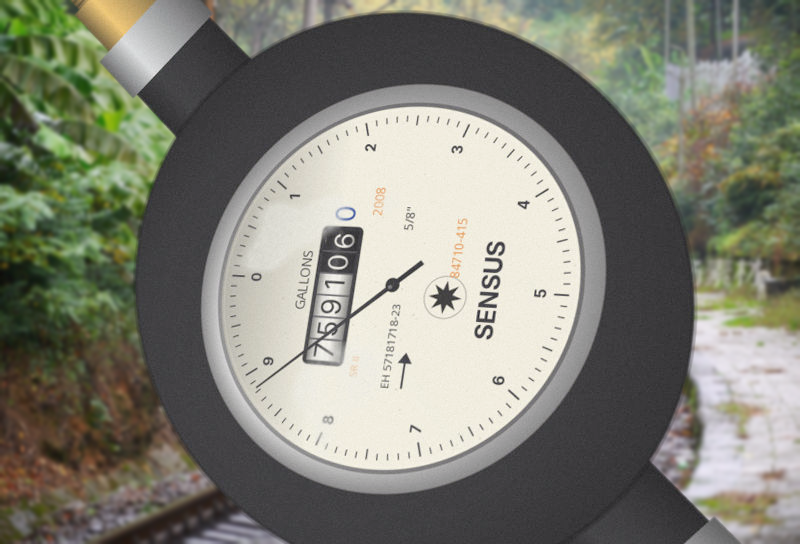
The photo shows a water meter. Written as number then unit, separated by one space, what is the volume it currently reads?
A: 7591058.8 gal
